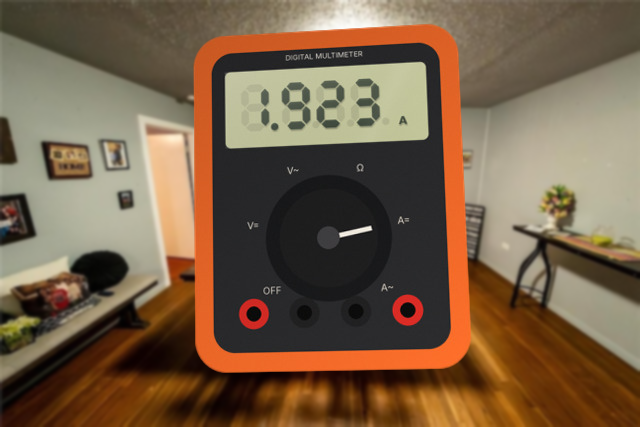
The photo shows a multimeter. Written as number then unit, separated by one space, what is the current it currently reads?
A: 1.923 A
